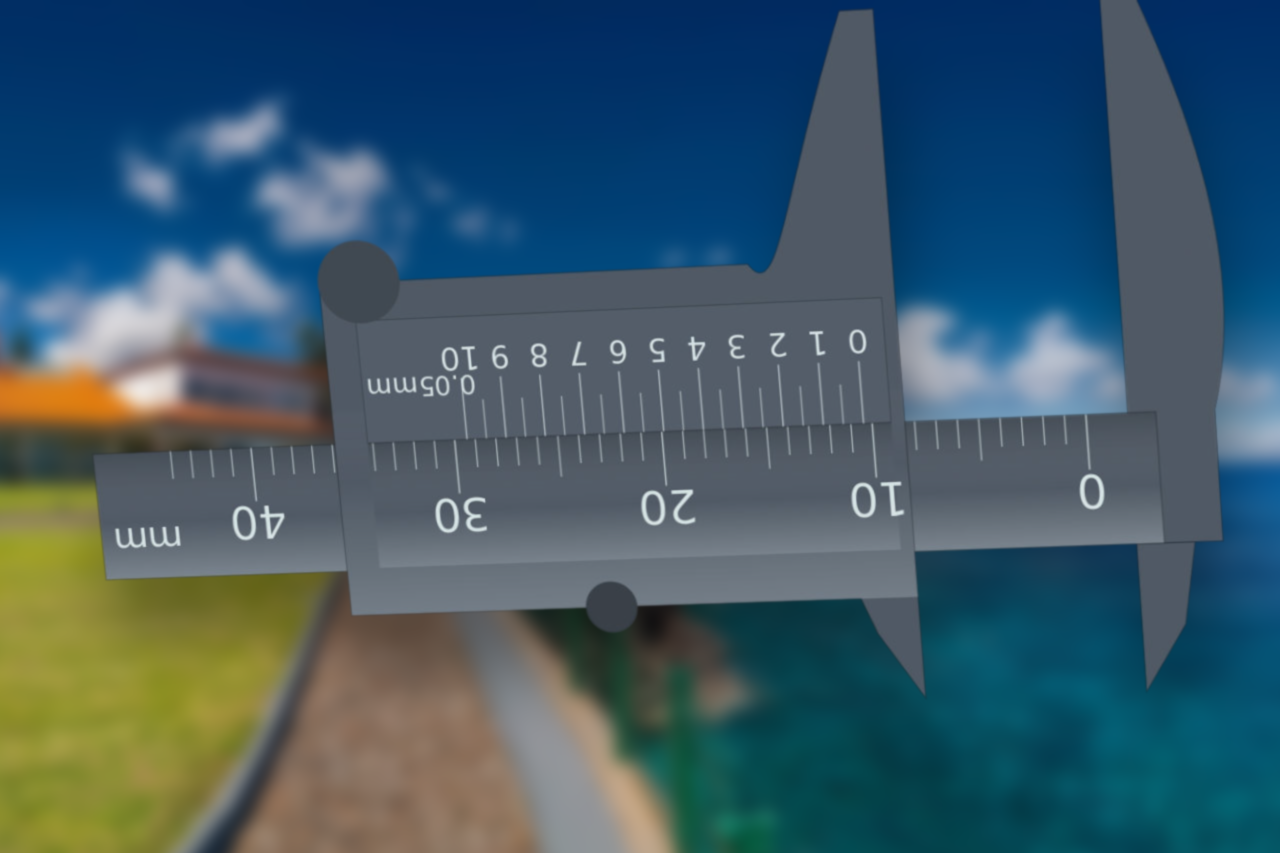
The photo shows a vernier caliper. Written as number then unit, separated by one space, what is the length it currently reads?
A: 10.4 mm
